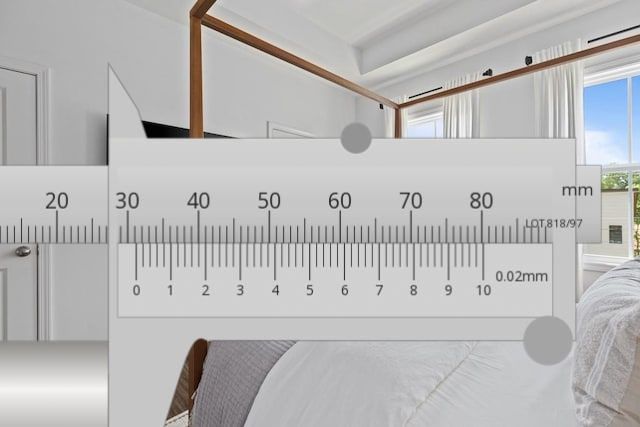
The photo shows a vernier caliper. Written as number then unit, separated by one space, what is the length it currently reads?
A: 31.2 mm
